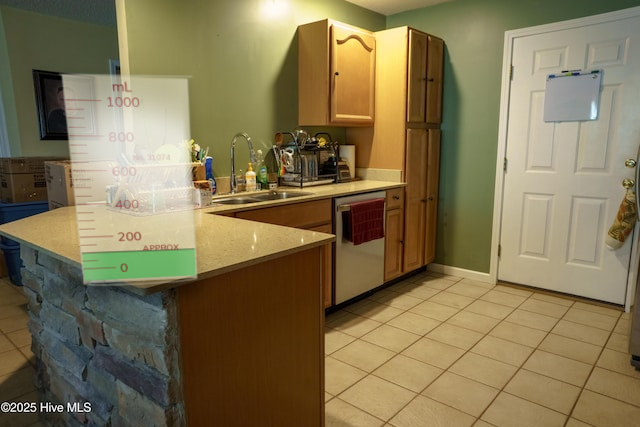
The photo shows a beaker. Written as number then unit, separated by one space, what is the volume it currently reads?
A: 100 mL
